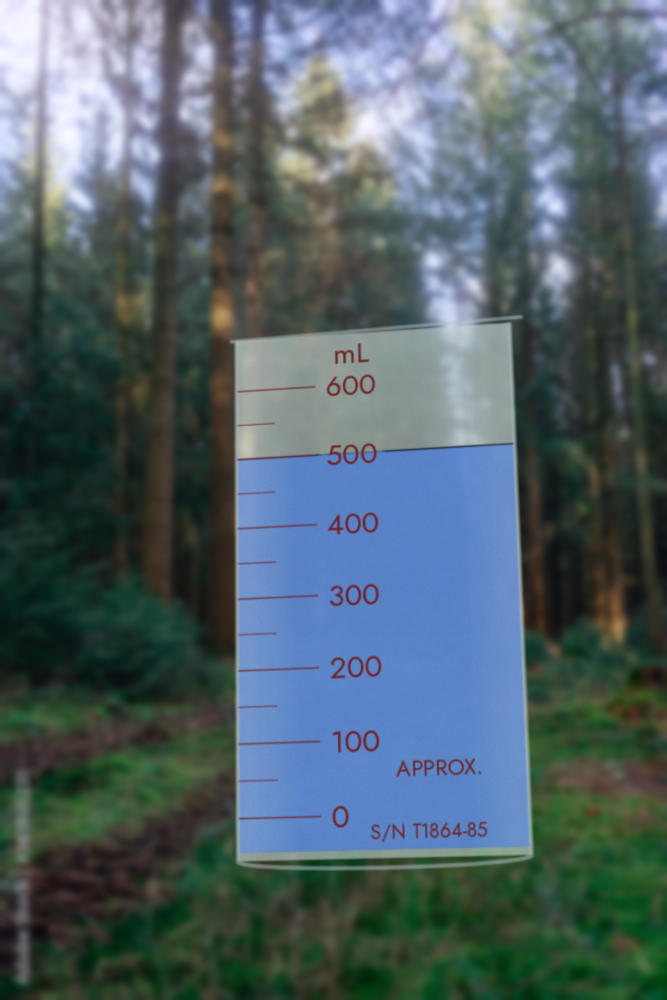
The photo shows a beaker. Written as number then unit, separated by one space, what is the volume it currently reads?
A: 500 mL
